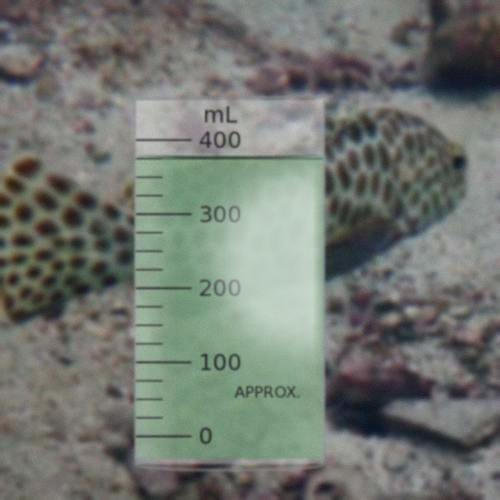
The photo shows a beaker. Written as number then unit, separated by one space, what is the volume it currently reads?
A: 375 mL
